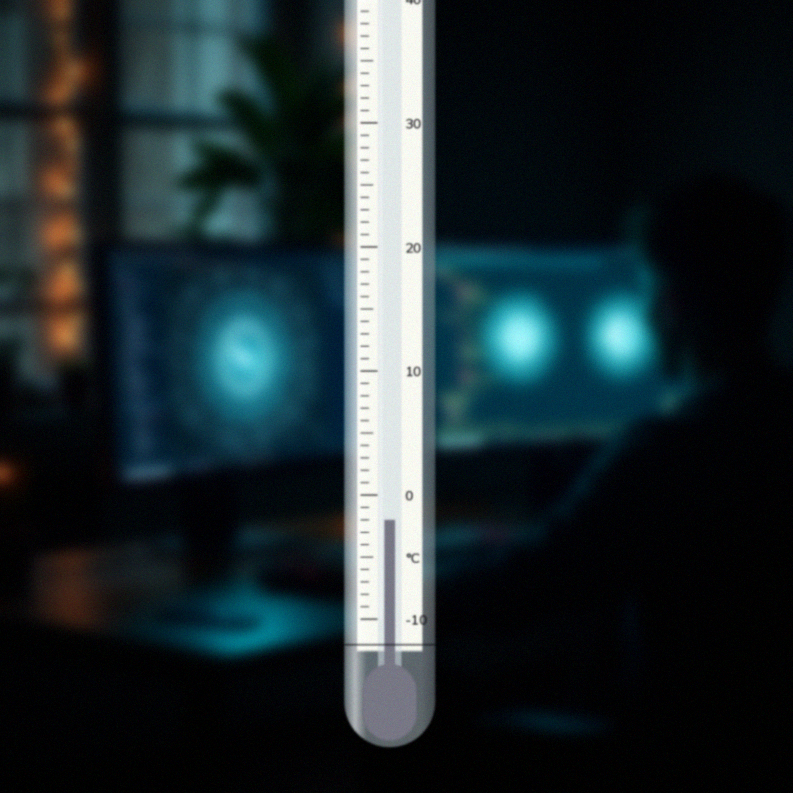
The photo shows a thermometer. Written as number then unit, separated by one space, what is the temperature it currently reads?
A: -2 °C
